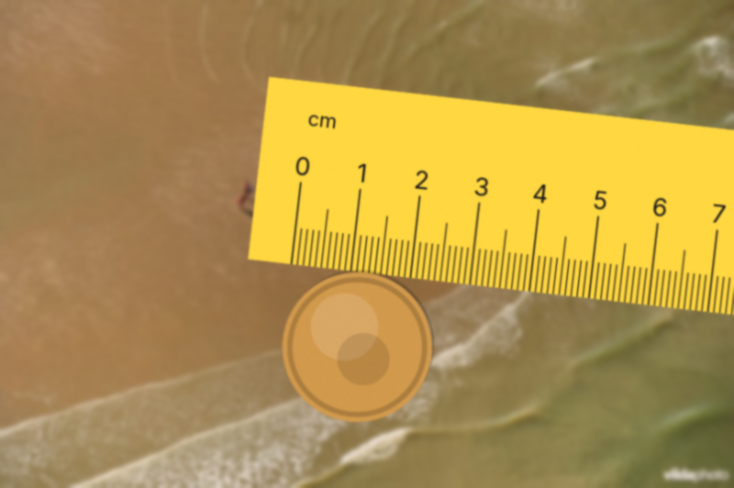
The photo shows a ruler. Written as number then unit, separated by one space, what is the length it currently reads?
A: 2.5 cm
